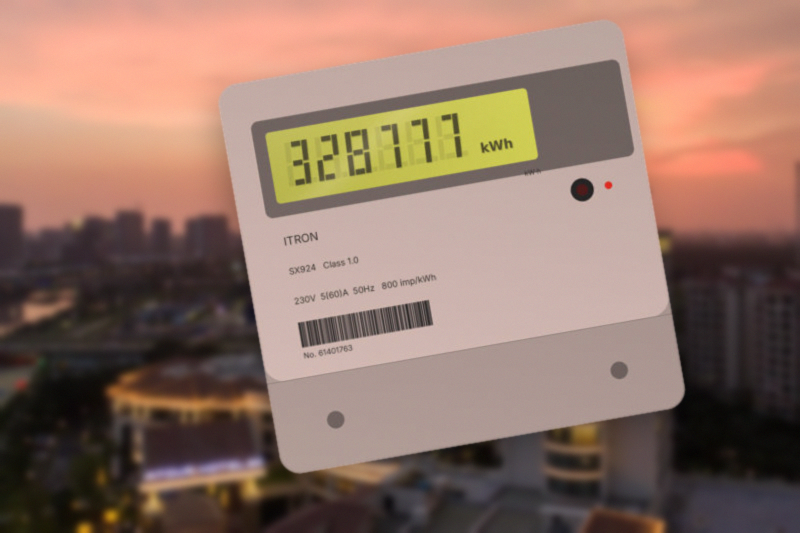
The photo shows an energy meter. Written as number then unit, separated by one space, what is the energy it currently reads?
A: 328777 kWh
